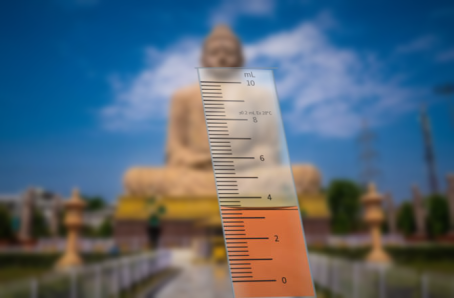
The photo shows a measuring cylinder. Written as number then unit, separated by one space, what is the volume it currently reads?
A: 3.4 mL
